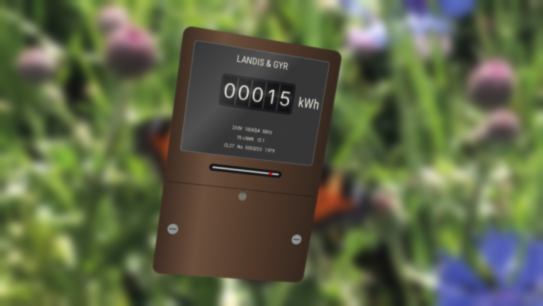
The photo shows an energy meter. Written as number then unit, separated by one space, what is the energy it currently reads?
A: 15 kWh
